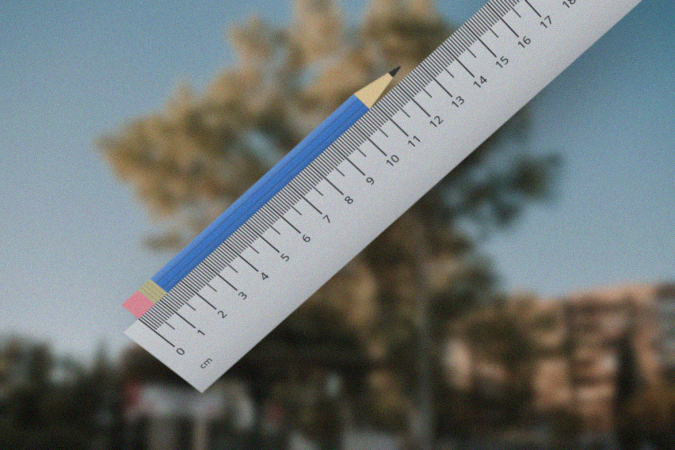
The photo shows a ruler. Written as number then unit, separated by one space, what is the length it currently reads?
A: 12.5 cm
